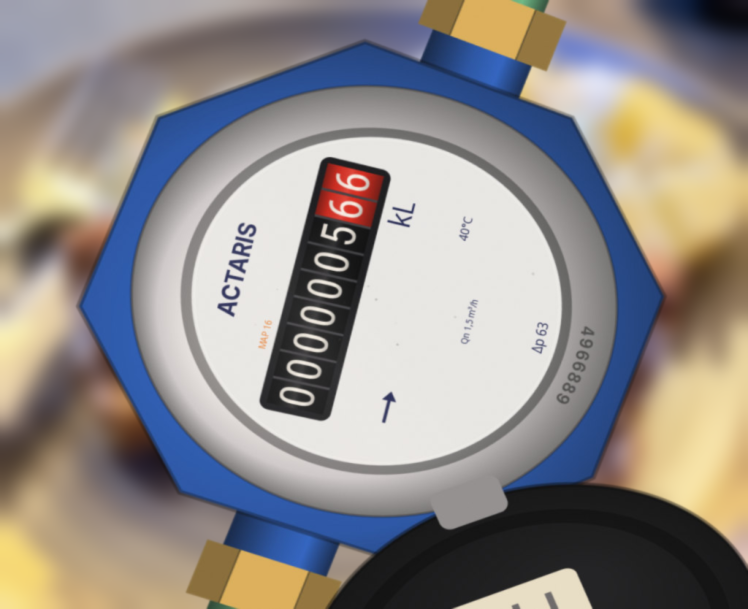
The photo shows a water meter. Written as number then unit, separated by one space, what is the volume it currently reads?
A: 5.66 kL
